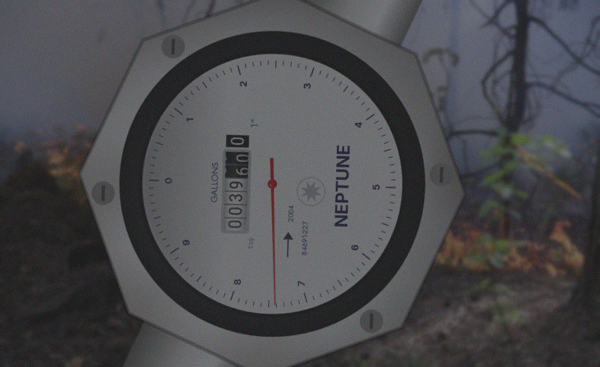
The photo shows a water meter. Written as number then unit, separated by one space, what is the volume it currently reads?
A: 39597.4 gal
